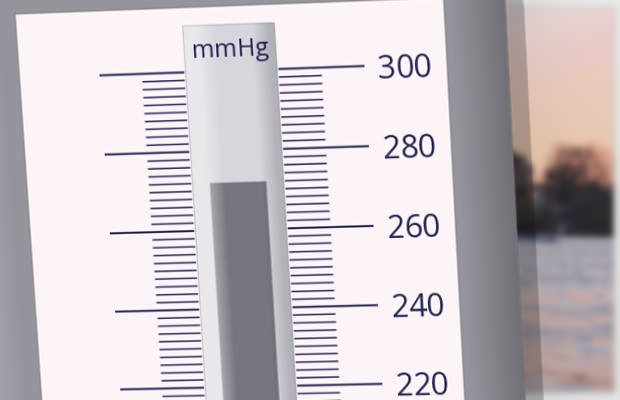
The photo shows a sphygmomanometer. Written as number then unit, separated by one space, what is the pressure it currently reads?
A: 272 mmHg
